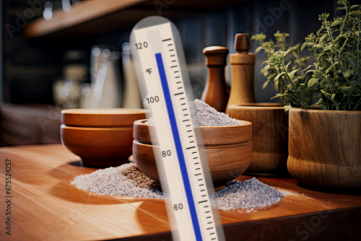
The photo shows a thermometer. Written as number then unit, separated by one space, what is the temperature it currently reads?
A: 116 °F
